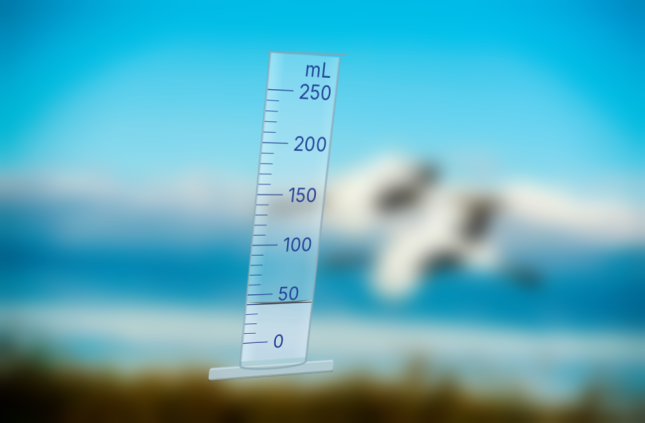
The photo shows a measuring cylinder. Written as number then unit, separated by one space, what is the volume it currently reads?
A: 40 mL
